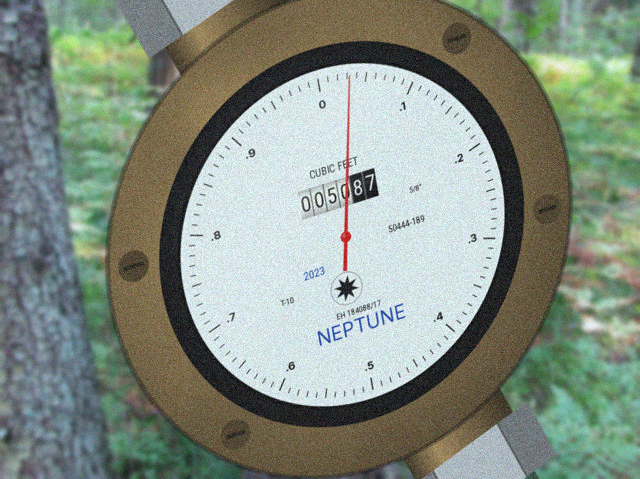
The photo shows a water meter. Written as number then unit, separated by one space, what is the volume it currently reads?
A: 5087.03 ft³
